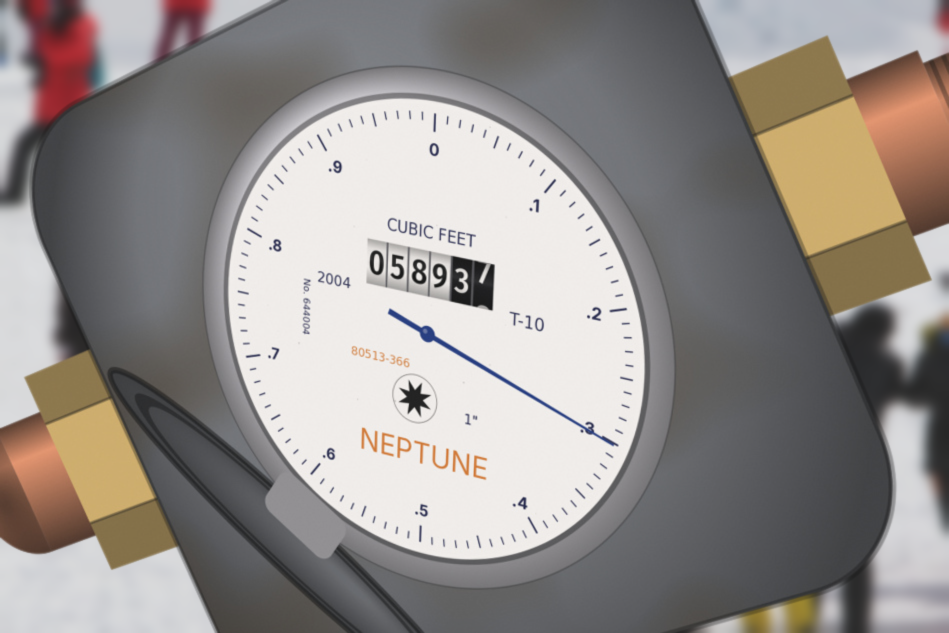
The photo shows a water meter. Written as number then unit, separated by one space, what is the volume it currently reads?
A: 58937.30 ft³
